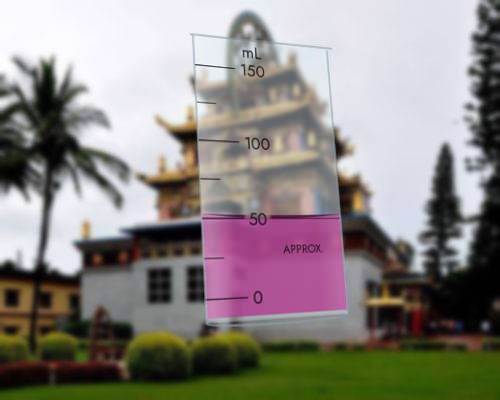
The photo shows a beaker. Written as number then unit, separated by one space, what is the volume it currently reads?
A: 50 mL
